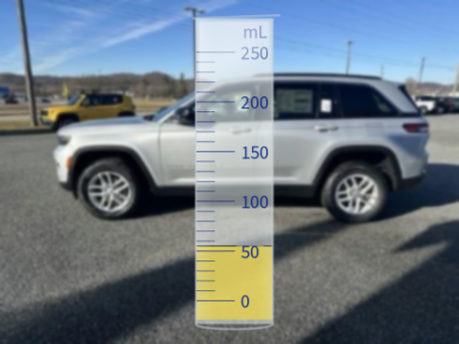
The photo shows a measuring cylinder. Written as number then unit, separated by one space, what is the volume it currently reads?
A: 55 mL
